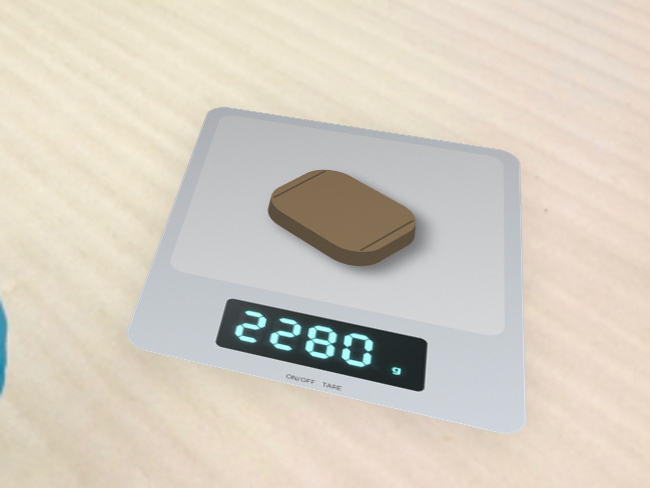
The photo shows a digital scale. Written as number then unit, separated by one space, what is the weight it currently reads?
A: 2280 g
